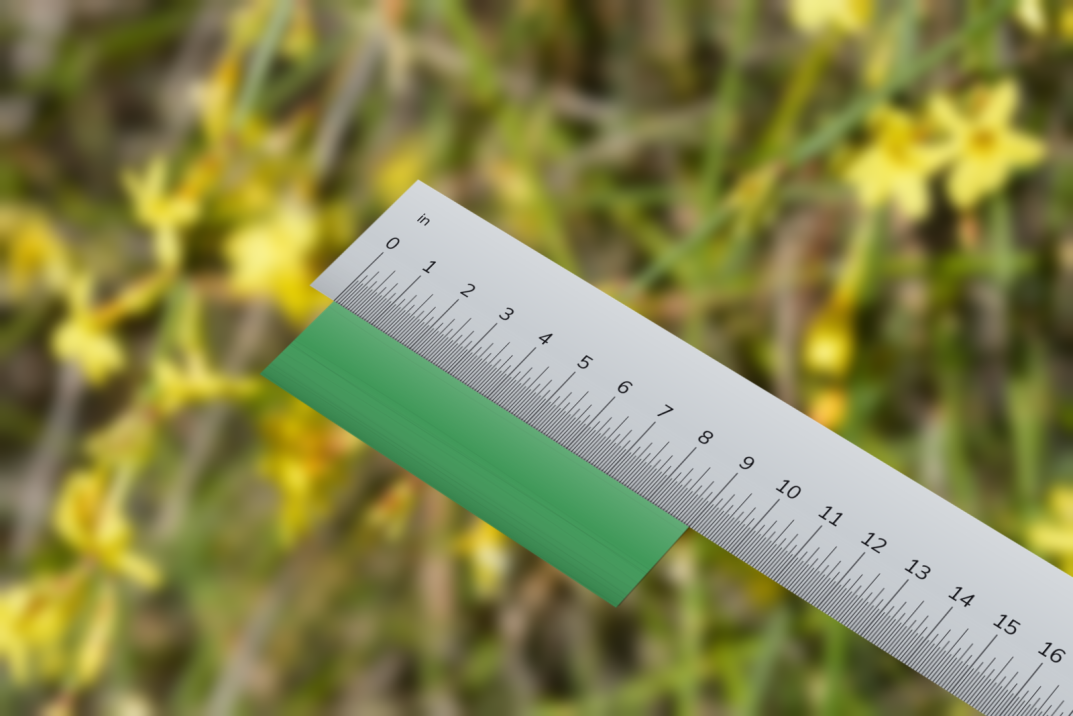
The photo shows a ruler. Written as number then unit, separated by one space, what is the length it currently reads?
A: 9 in
